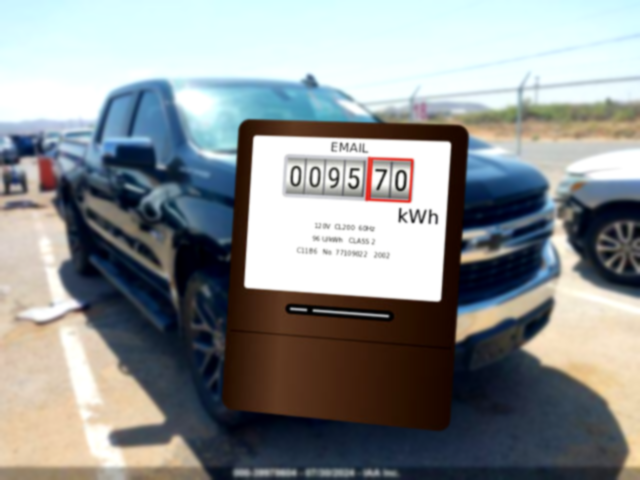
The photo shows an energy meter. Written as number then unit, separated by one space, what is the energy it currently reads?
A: 95.70 kWh
